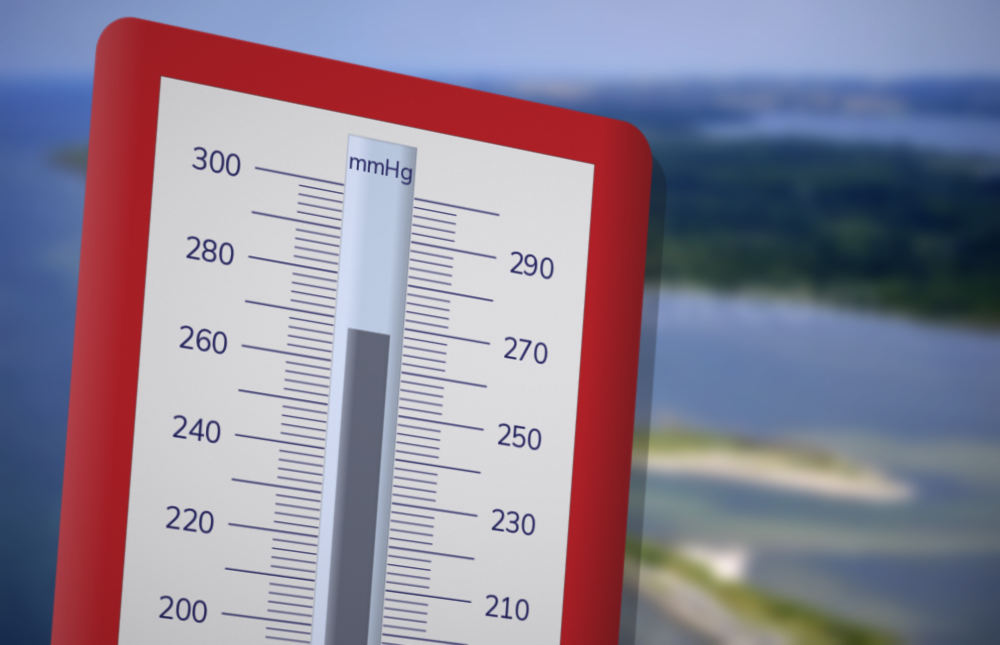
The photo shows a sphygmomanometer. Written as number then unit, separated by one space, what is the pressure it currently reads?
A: 268 mmHg
